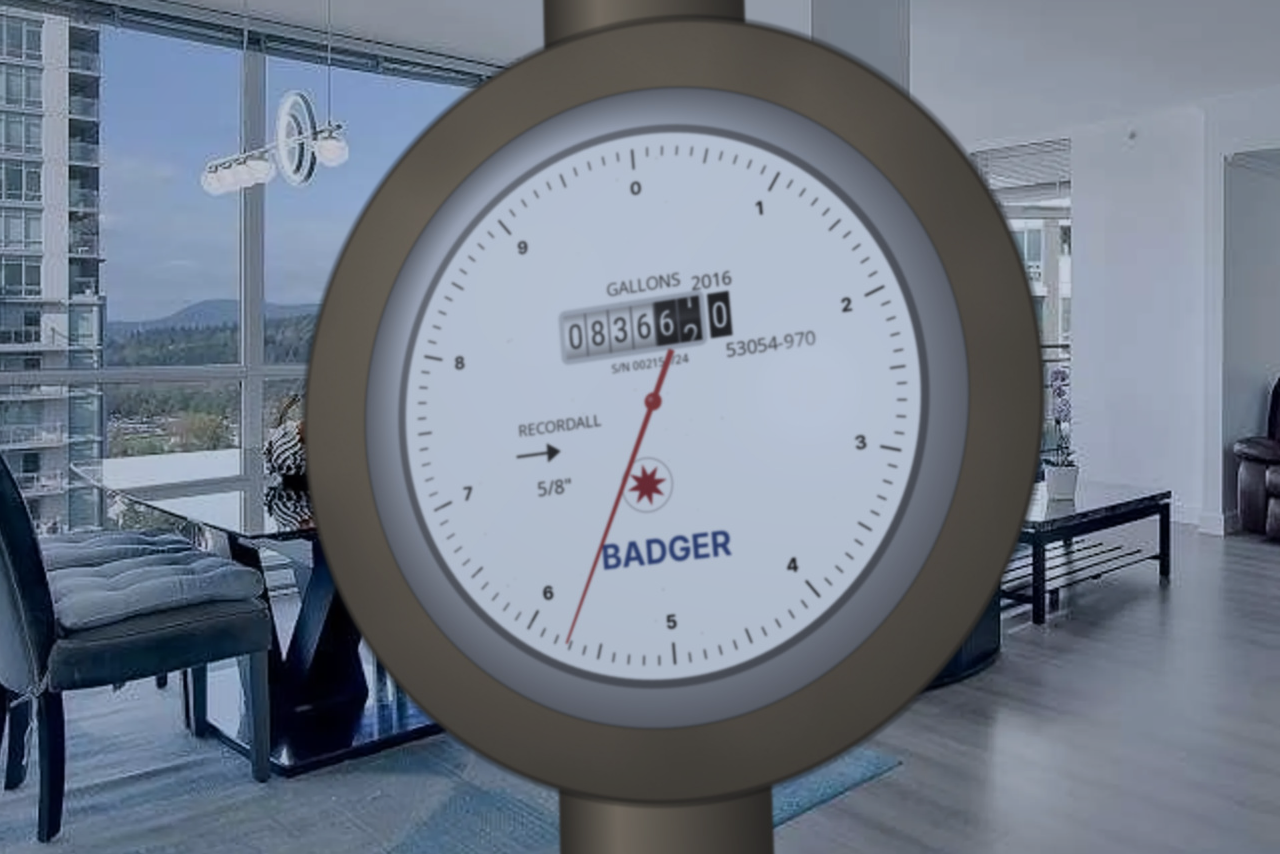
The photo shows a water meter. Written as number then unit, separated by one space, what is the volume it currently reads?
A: 836615.7 gal
